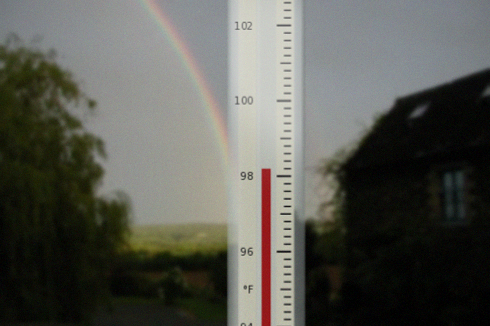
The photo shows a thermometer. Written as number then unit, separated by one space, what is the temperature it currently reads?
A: 98.2 °F
